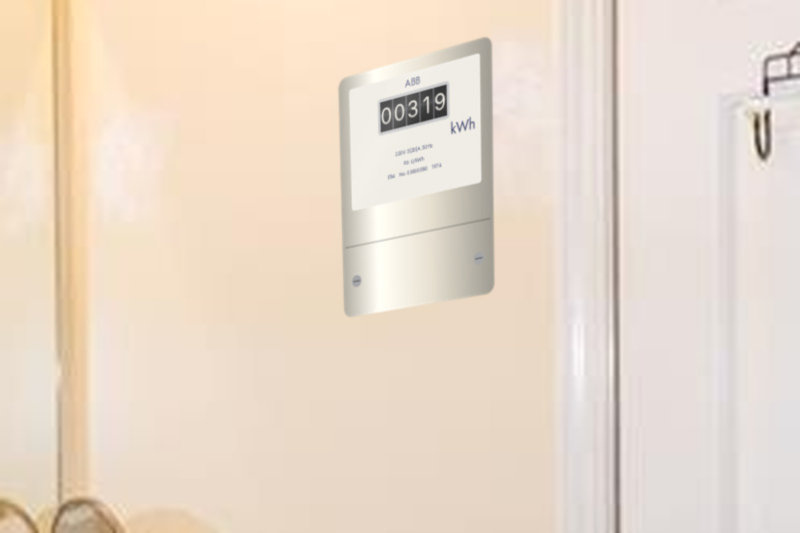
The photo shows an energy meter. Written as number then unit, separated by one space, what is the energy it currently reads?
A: 319 kWh
